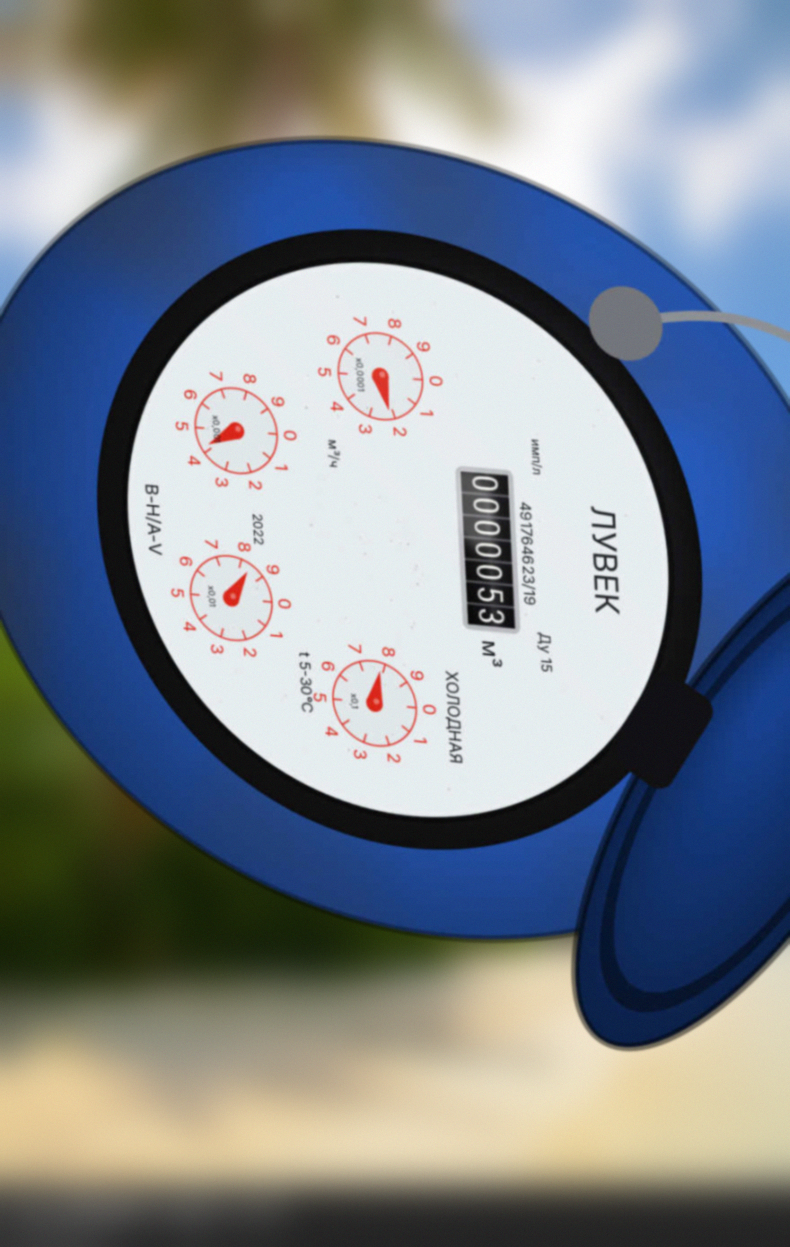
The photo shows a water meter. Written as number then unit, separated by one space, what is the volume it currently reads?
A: 53.7842 m³
